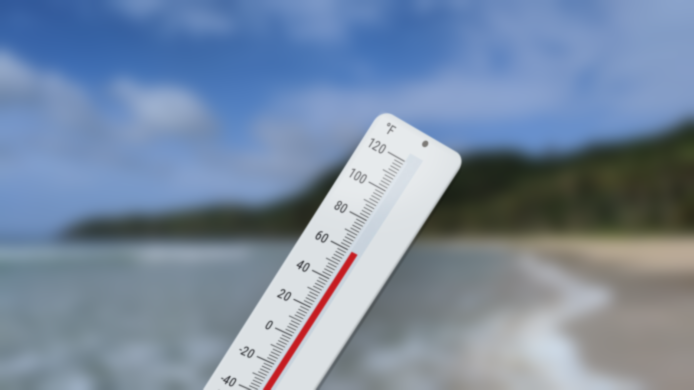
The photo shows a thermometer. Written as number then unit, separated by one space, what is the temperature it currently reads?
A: 60 °F
